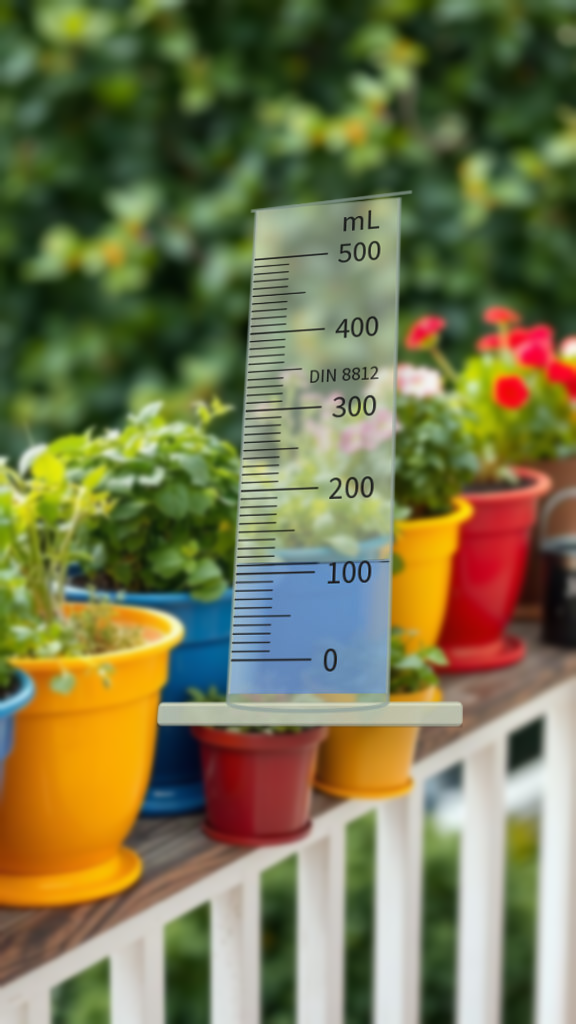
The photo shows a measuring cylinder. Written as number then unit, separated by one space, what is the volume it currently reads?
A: 110 mL
